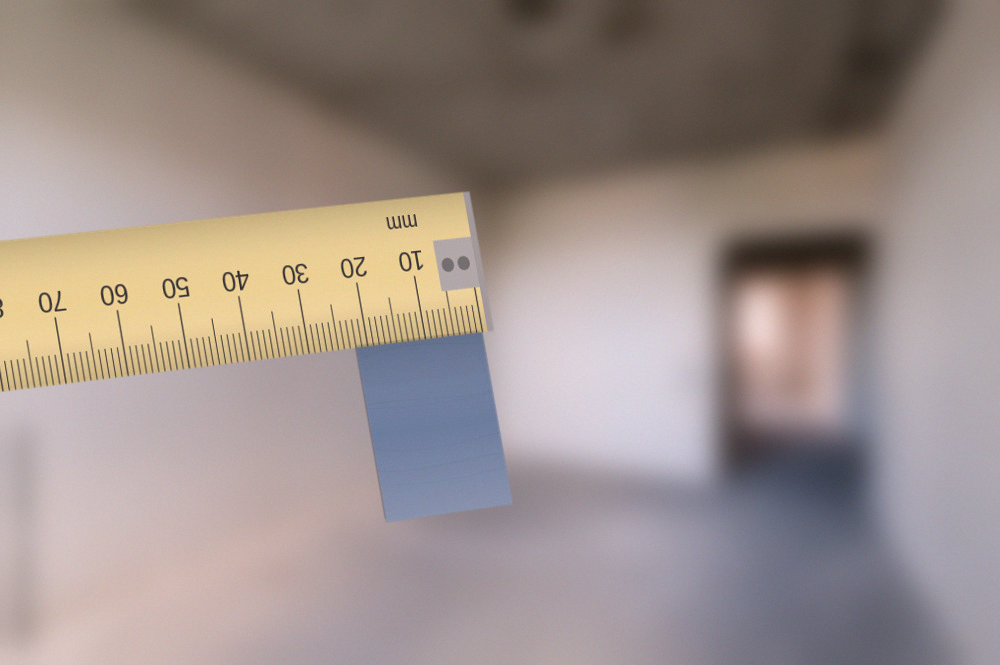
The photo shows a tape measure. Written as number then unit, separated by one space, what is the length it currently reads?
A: 22 mm
